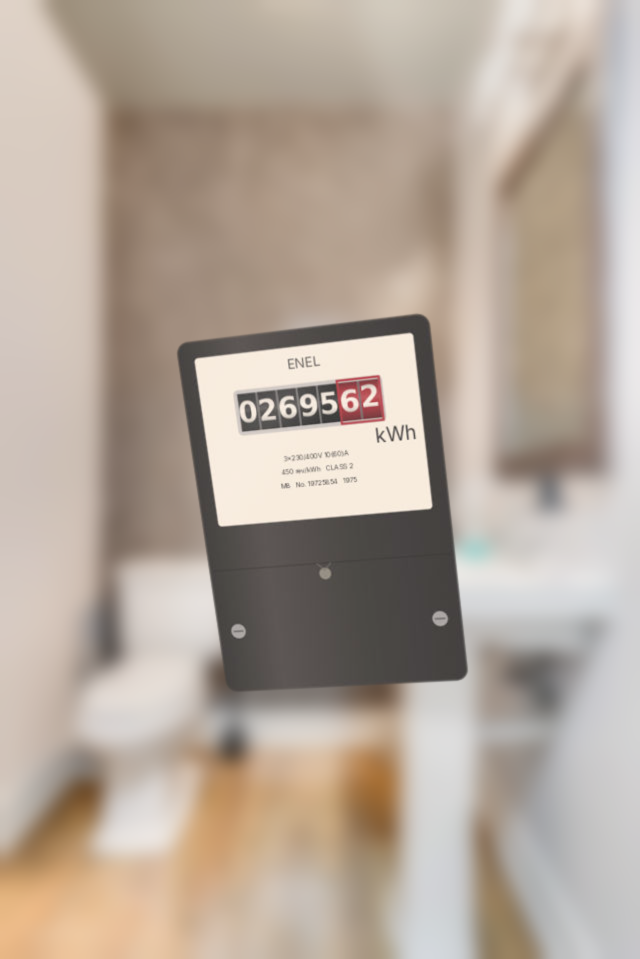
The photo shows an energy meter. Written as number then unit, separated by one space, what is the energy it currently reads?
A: 2695.62 kWh
